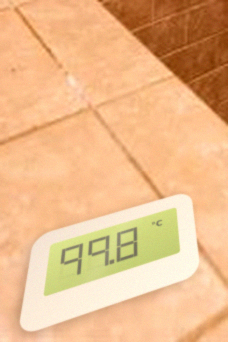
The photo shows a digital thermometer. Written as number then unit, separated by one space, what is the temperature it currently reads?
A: 99.8 °C
